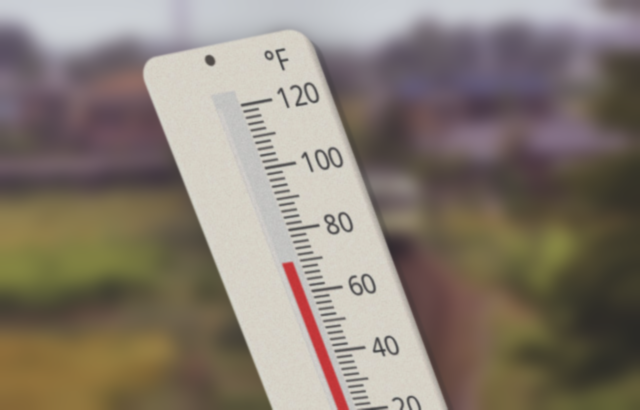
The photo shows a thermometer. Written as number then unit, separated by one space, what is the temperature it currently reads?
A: 70 °F
